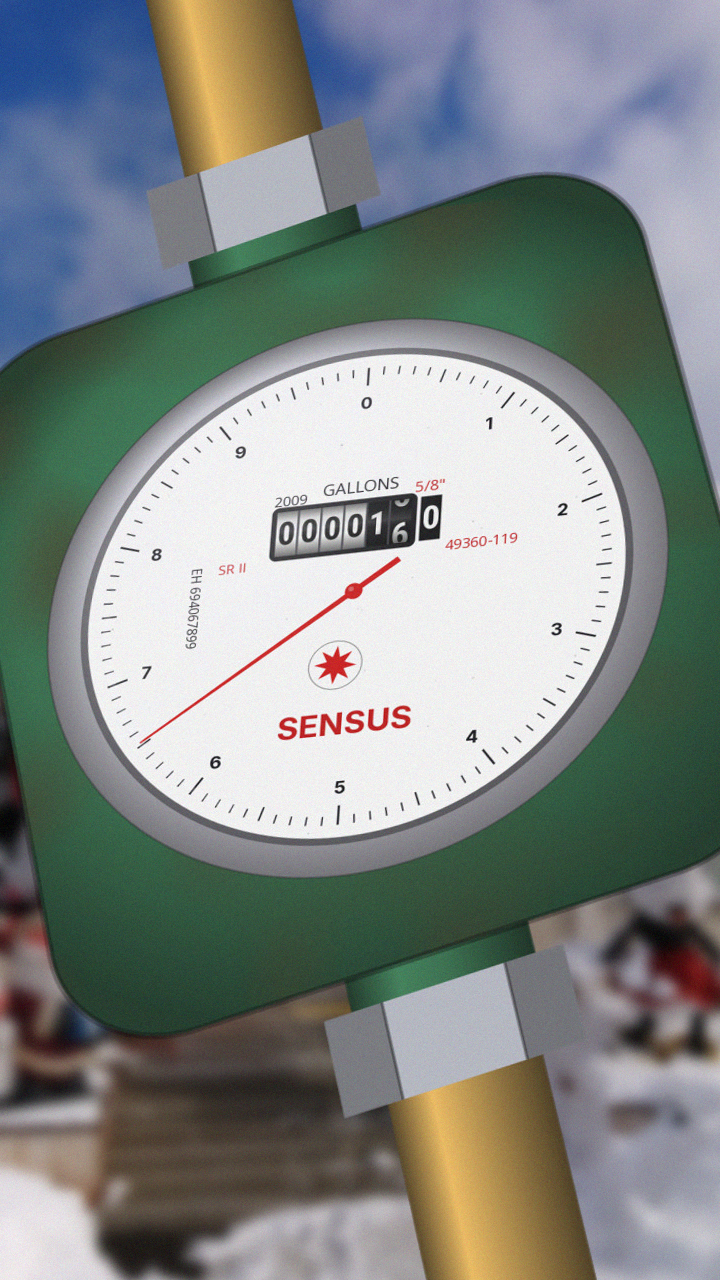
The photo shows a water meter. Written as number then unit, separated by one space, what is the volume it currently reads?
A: 156.5 gal
